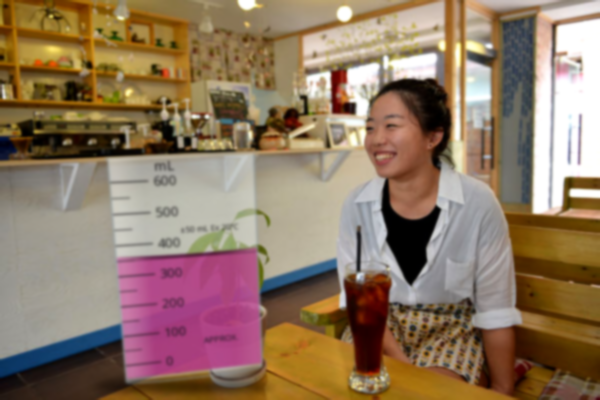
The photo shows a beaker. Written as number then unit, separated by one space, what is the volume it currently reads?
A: 350 mL
